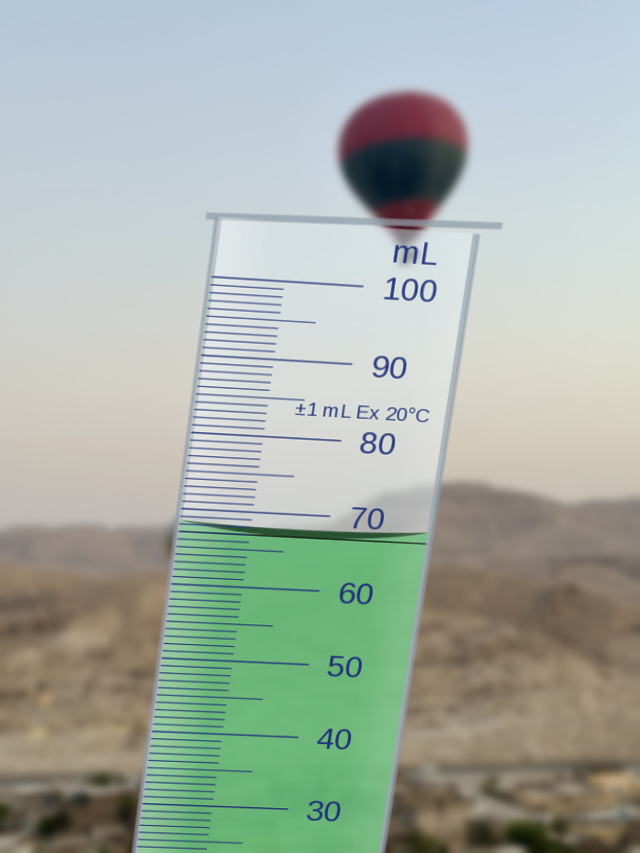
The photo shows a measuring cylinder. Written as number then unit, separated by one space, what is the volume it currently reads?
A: 67 mL
